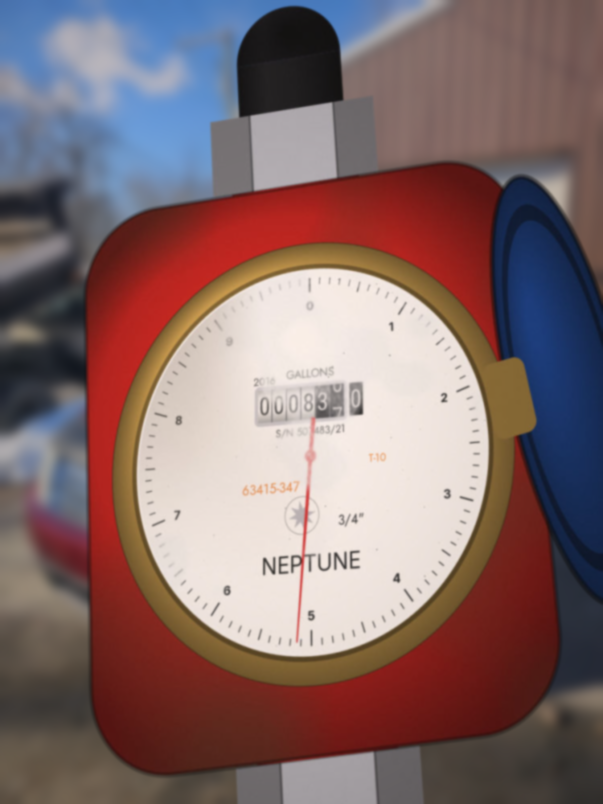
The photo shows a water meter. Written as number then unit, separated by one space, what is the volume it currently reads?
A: 8365.1 gal
